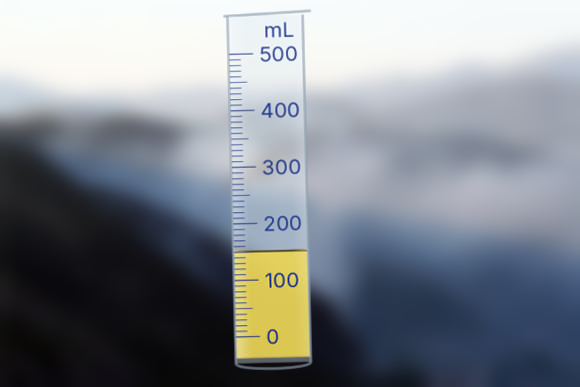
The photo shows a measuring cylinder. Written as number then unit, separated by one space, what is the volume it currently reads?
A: 150 mL
